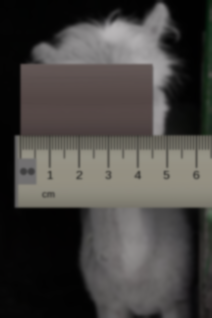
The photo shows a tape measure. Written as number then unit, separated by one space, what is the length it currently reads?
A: 4.5 cm
